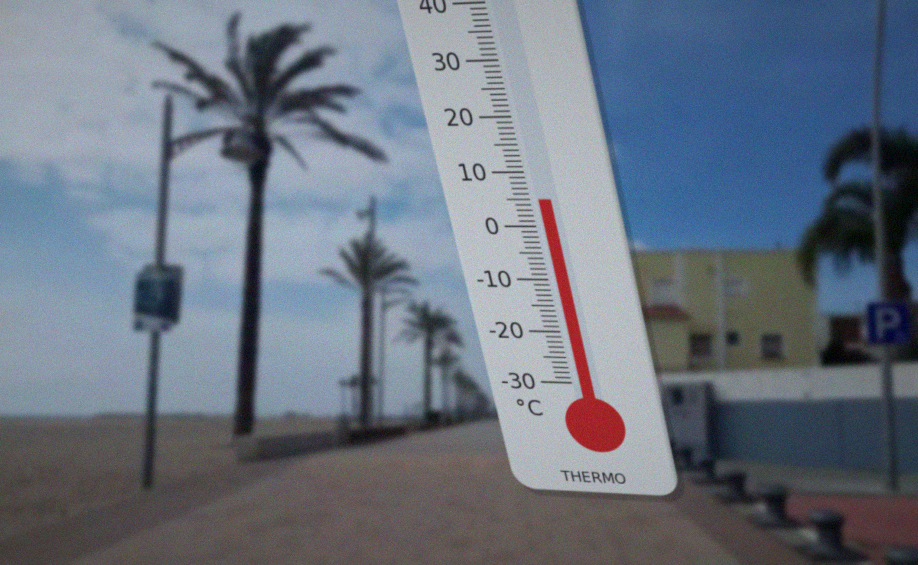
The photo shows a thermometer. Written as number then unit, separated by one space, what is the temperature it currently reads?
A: 5 °C
